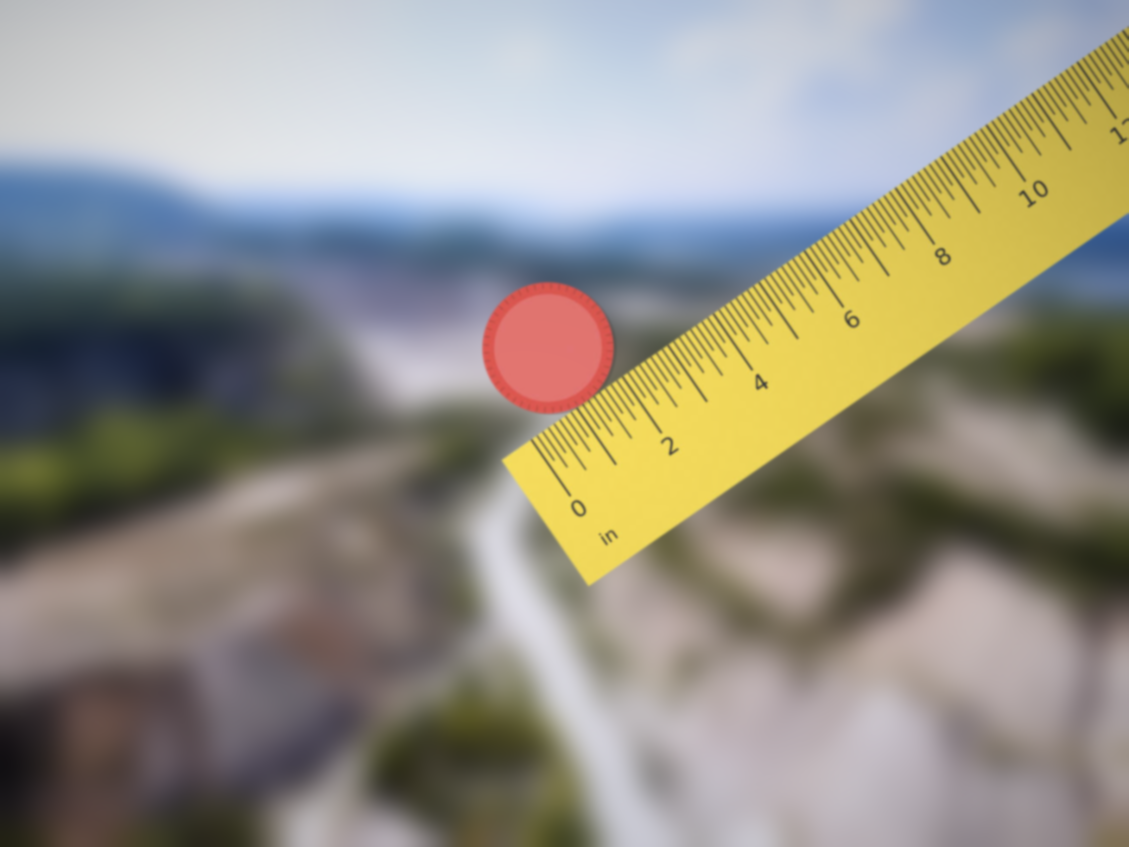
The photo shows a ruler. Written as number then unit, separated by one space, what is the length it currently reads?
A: 2.375 in
